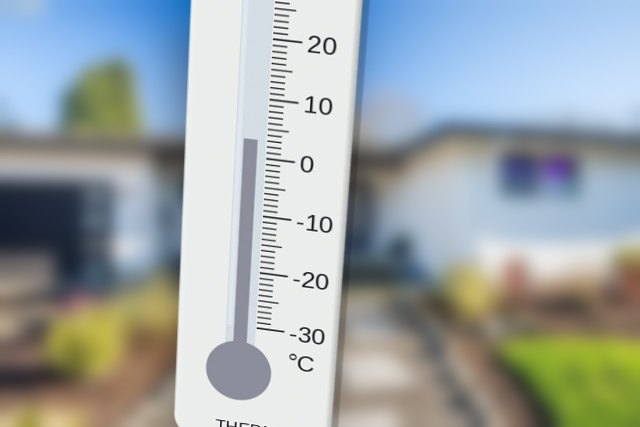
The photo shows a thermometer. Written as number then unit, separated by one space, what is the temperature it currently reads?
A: 3 °C
